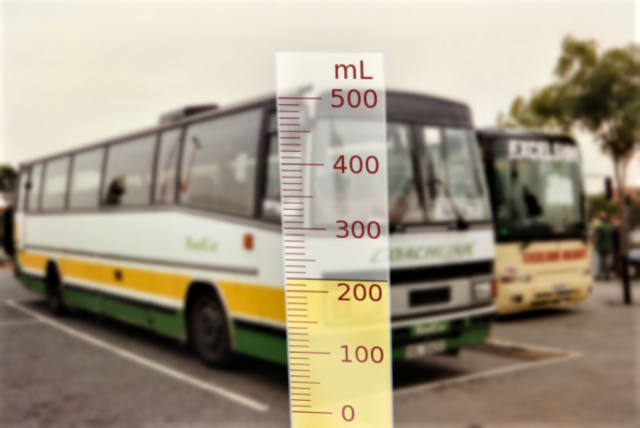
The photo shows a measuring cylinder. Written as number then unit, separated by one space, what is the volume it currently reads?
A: 220 mL
